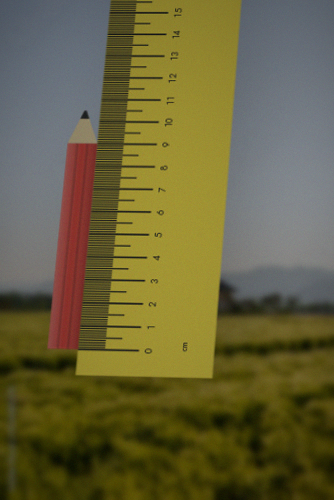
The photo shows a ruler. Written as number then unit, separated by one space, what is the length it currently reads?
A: 10.5 cm
